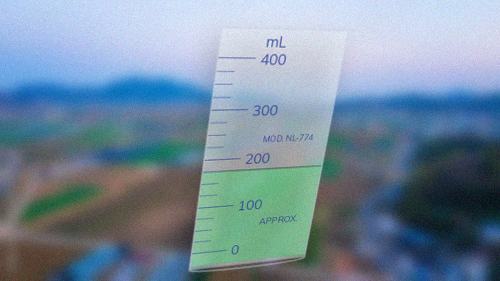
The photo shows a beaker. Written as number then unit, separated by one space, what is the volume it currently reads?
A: 175 mL
